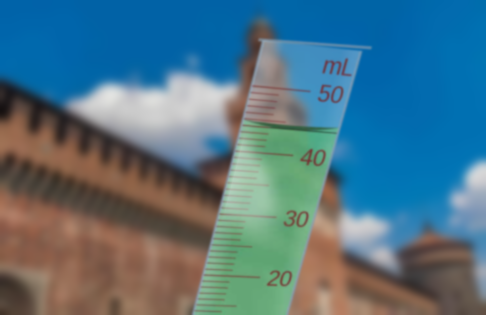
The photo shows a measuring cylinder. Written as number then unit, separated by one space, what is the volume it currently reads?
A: 44 mL
